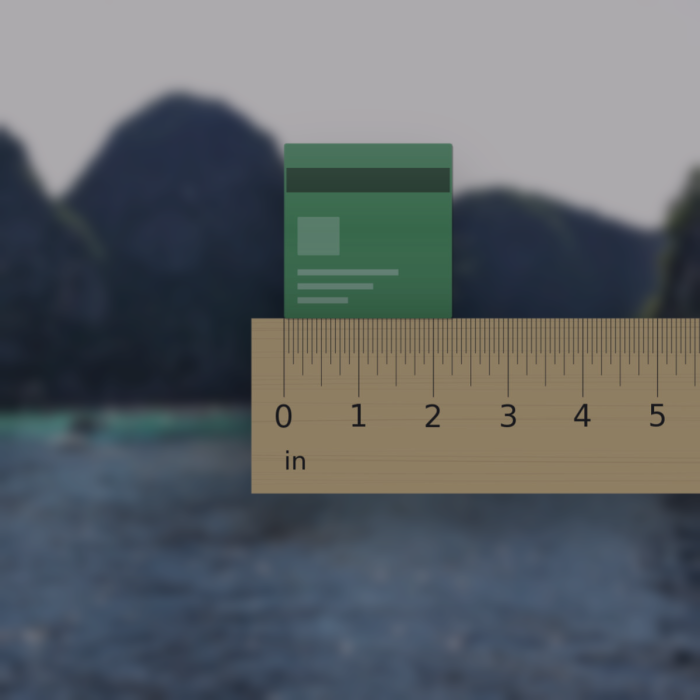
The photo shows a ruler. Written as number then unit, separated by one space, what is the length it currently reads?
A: 2.25 in
